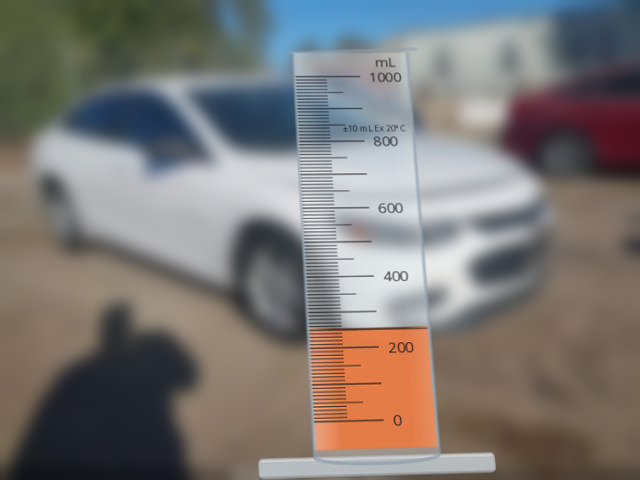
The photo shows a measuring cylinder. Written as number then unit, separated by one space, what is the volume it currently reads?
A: 250 mL
